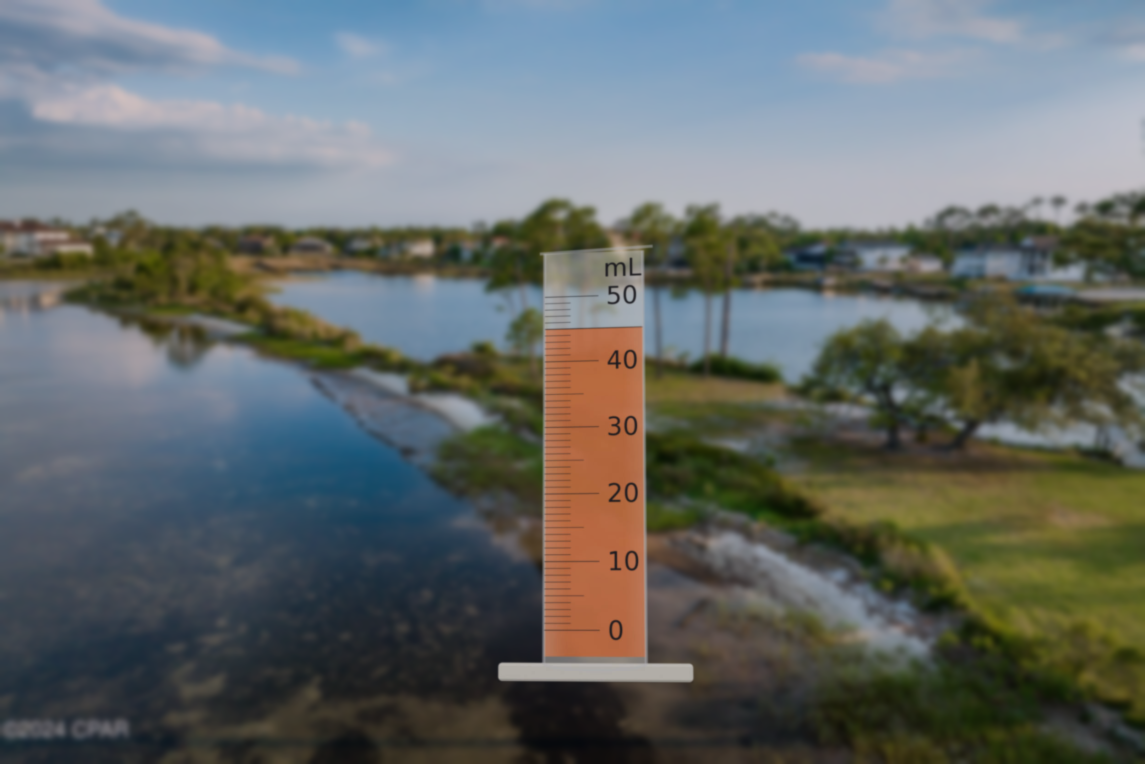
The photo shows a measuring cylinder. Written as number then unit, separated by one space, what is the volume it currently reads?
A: 45 mL
